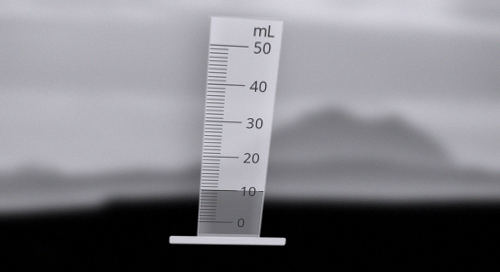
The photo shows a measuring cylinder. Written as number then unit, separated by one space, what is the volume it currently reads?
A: 10 mL
